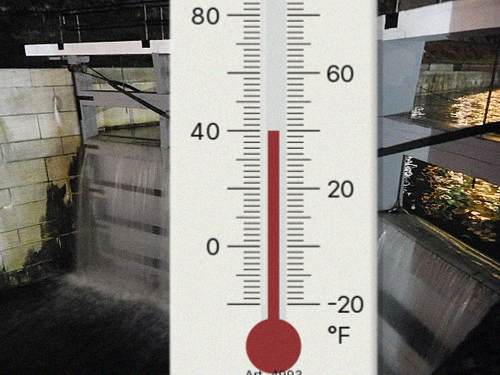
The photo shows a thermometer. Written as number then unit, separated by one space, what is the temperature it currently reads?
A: 40 °F
